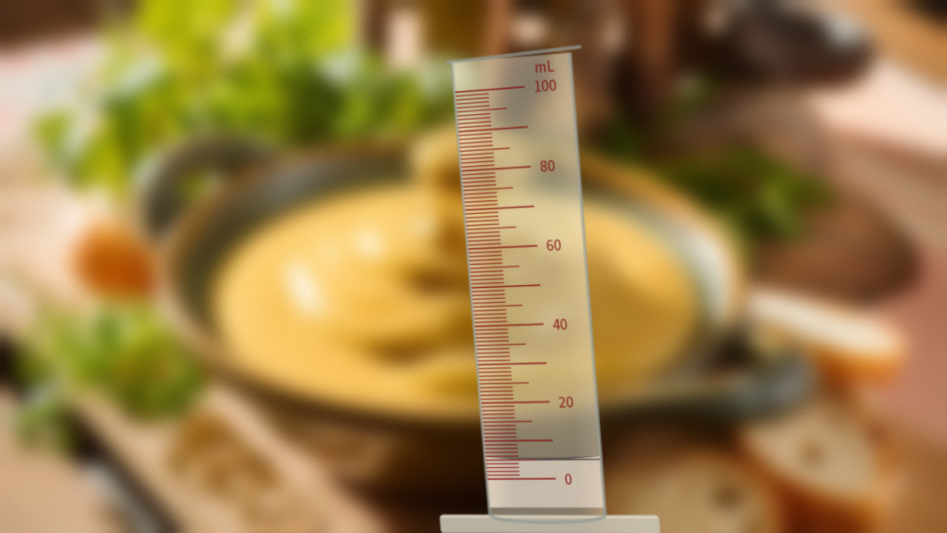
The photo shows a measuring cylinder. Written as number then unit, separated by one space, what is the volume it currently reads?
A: 5 mL
